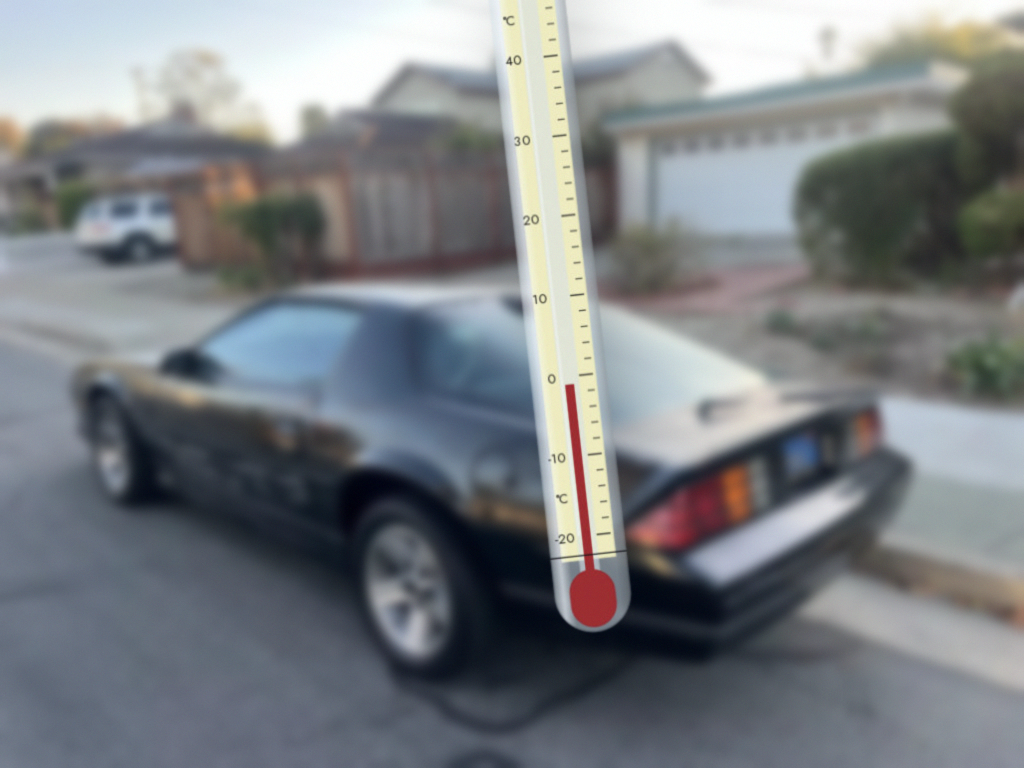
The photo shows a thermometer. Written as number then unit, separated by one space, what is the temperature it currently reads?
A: -1 °C
